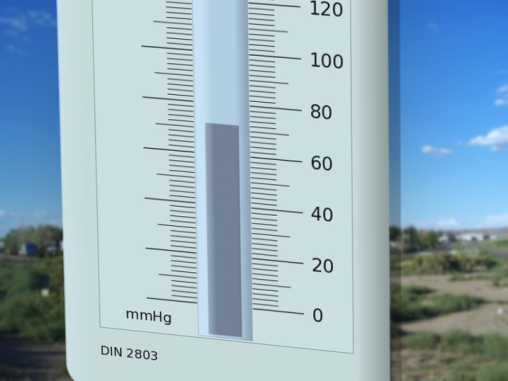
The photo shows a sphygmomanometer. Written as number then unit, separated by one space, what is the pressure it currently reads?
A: 72 mmHg
